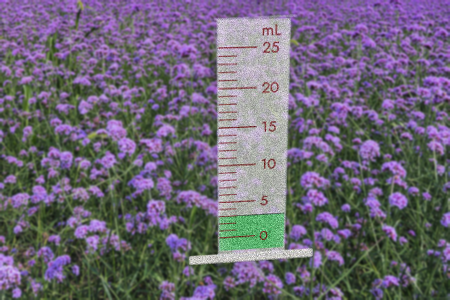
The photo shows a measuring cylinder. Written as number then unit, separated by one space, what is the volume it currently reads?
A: 3 mL
